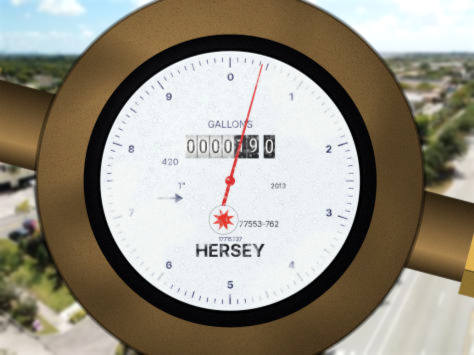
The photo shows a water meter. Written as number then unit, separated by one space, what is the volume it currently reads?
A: 190.4 gal
